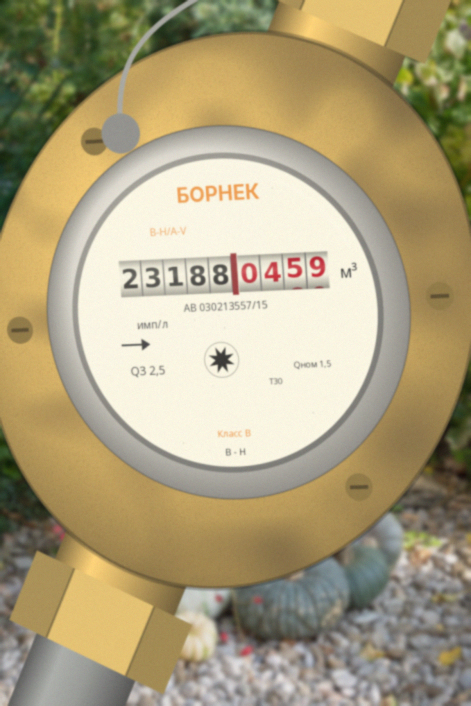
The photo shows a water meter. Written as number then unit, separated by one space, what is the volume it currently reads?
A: 23188.0459 m³
